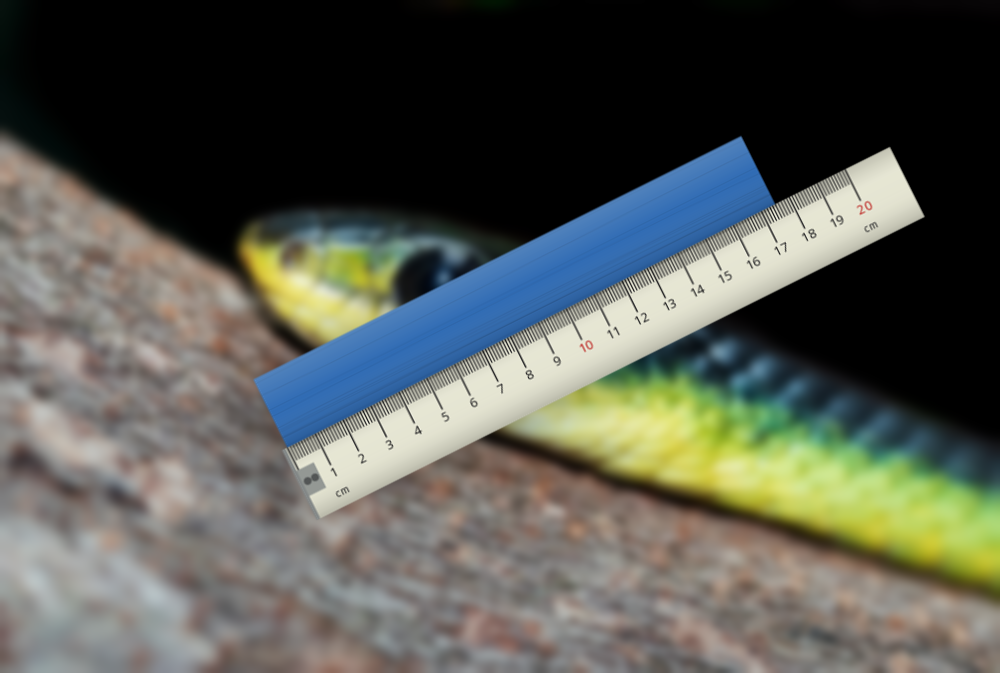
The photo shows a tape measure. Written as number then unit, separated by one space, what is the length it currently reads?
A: 17.5 cm
